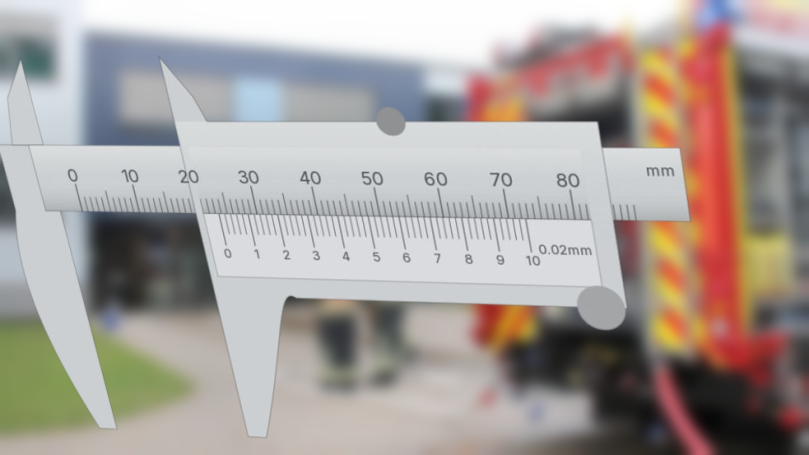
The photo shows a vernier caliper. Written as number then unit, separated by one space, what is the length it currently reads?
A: 23.6 mm
